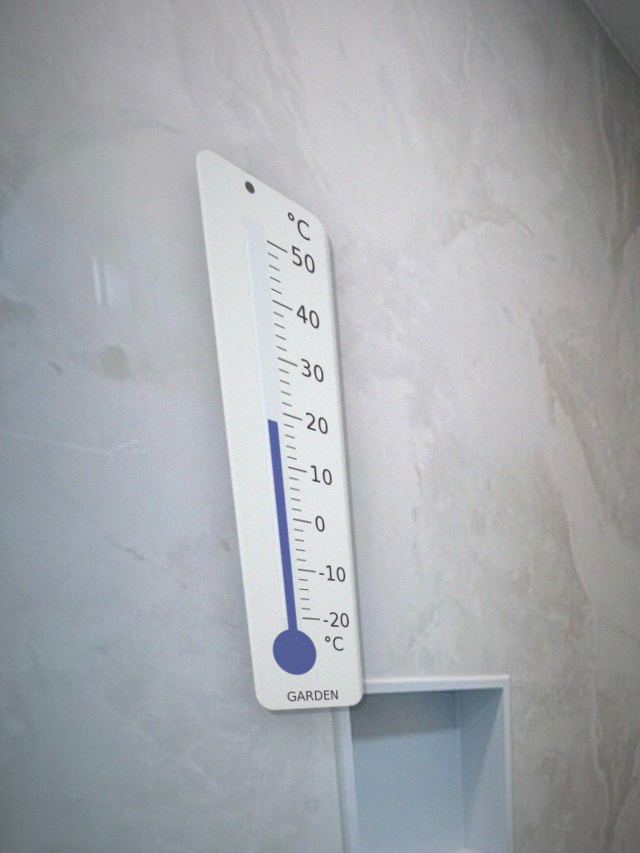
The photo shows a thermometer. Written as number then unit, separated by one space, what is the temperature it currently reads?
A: 18 °C
